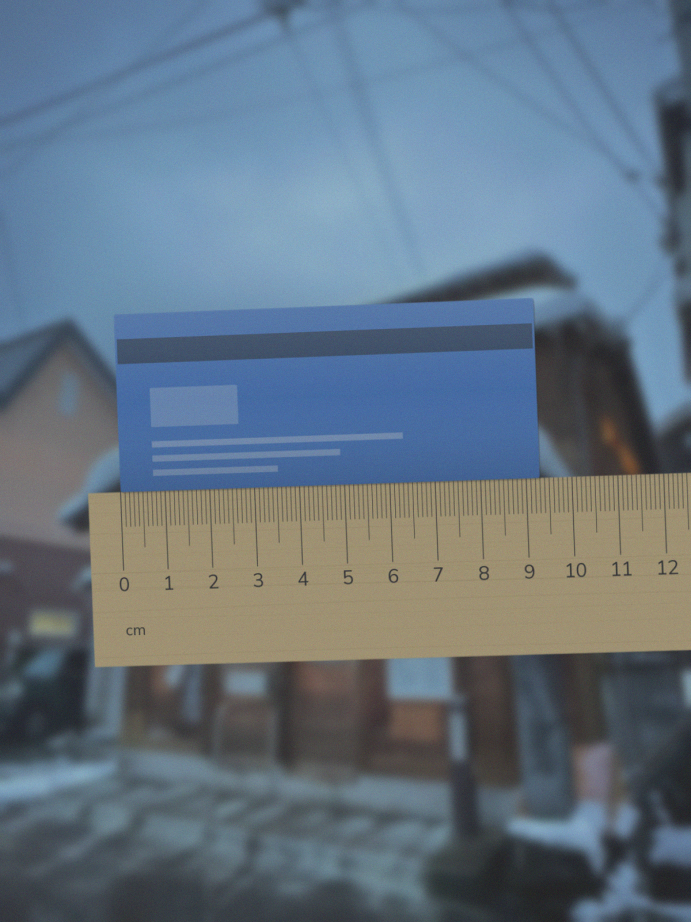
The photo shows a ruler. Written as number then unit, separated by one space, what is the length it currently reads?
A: 9.3 cm
